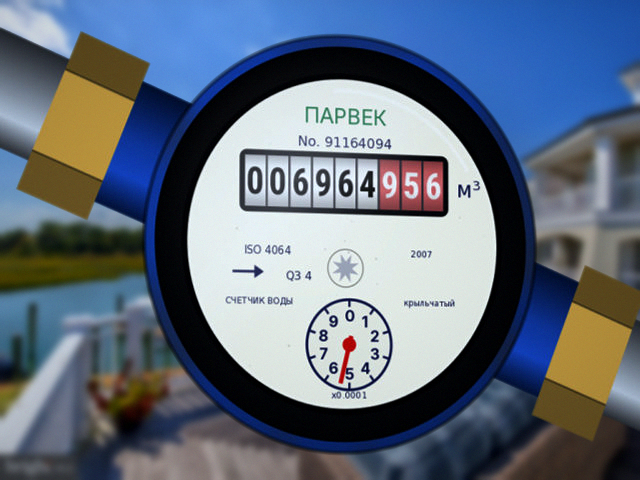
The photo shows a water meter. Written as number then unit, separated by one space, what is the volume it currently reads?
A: 6964.9565 m³
